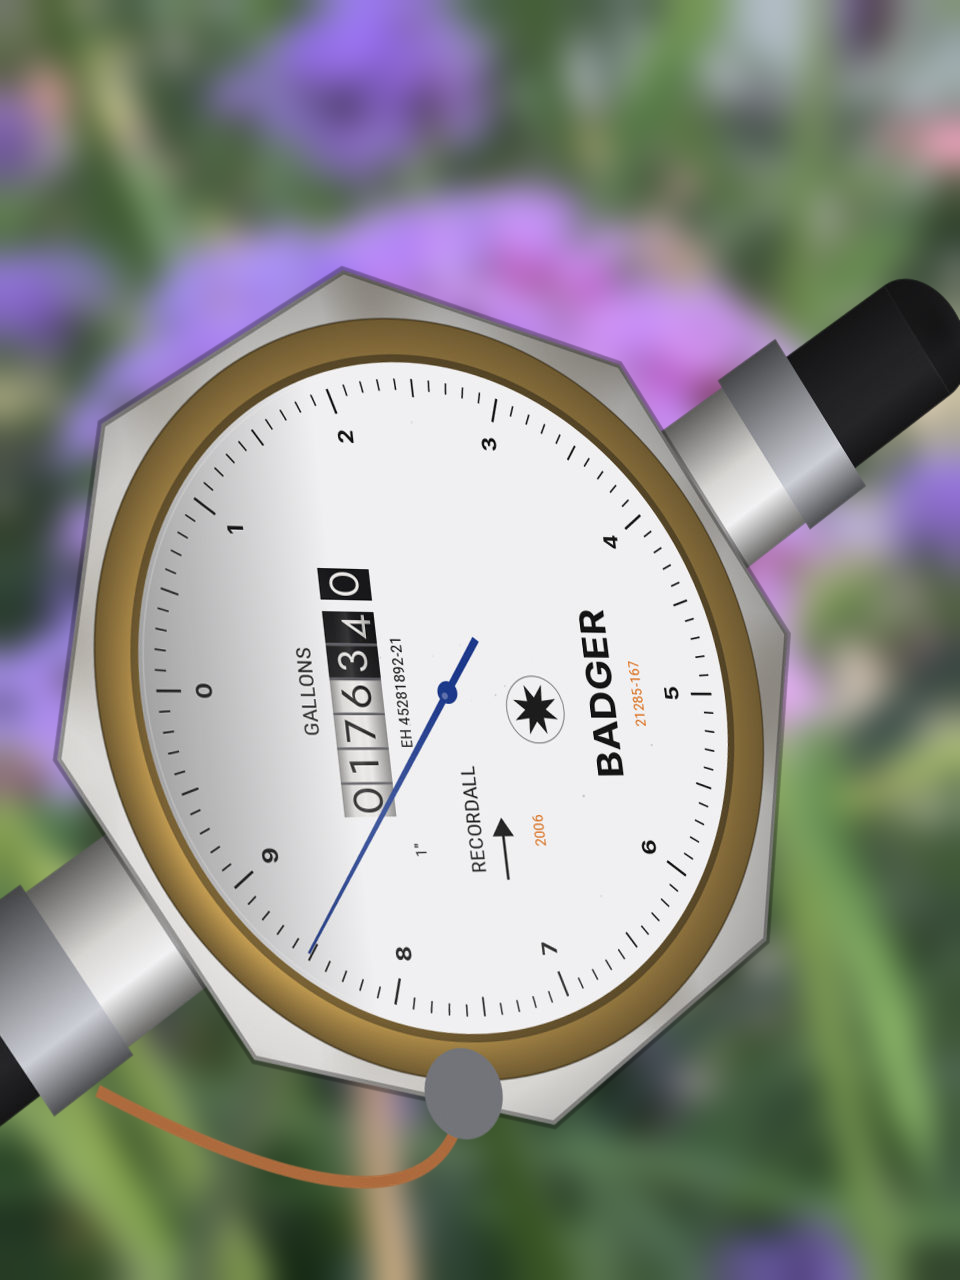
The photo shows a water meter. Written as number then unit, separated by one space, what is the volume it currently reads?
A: 176338.5 gal
